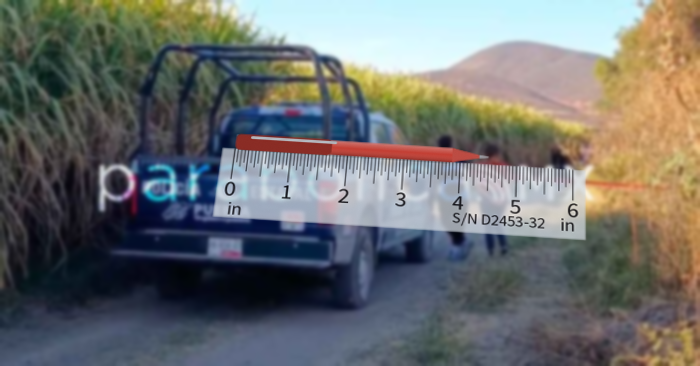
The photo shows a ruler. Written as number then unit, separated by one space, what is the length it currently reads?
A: 4.5 in
